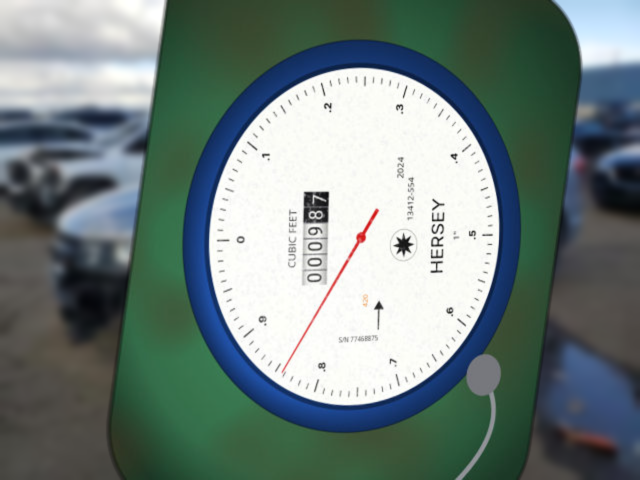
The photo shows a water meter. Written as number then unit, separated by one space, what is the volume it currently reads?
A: 986.84 ft³
